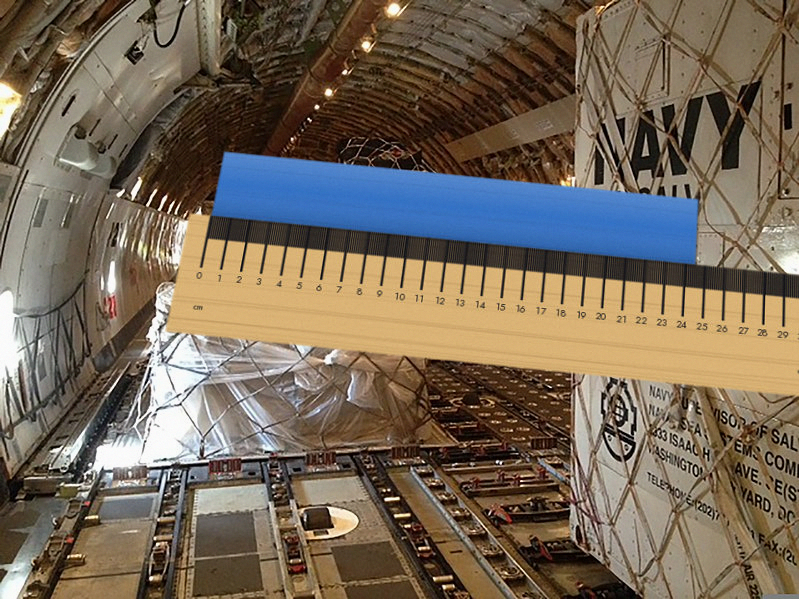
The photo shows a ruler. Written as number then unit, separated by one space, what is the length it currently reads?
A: 24.5 cm
